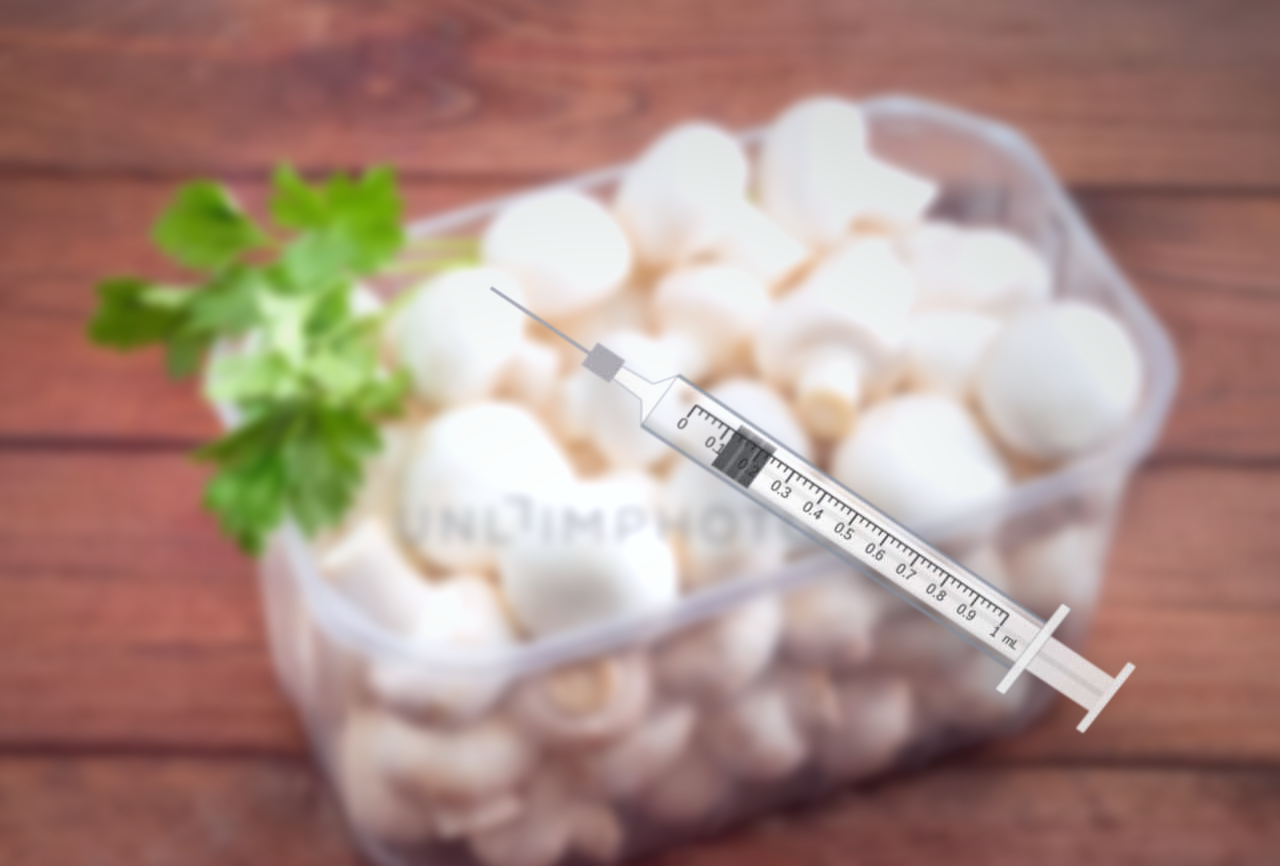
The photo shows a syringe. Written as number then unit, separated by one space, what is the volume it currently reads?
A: 0.12 mL
